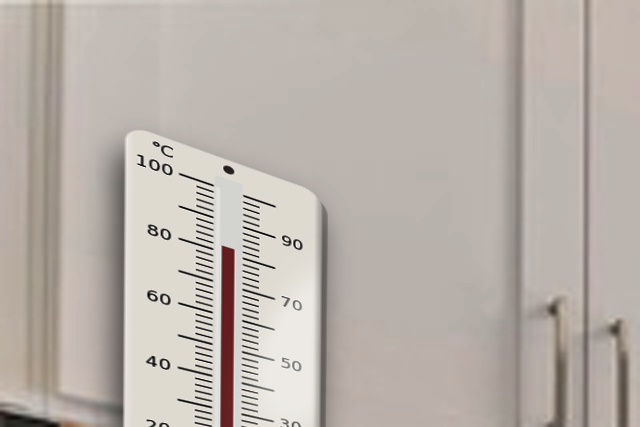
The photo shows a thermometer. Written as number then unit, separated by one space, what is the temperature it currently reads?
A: 82 °C
